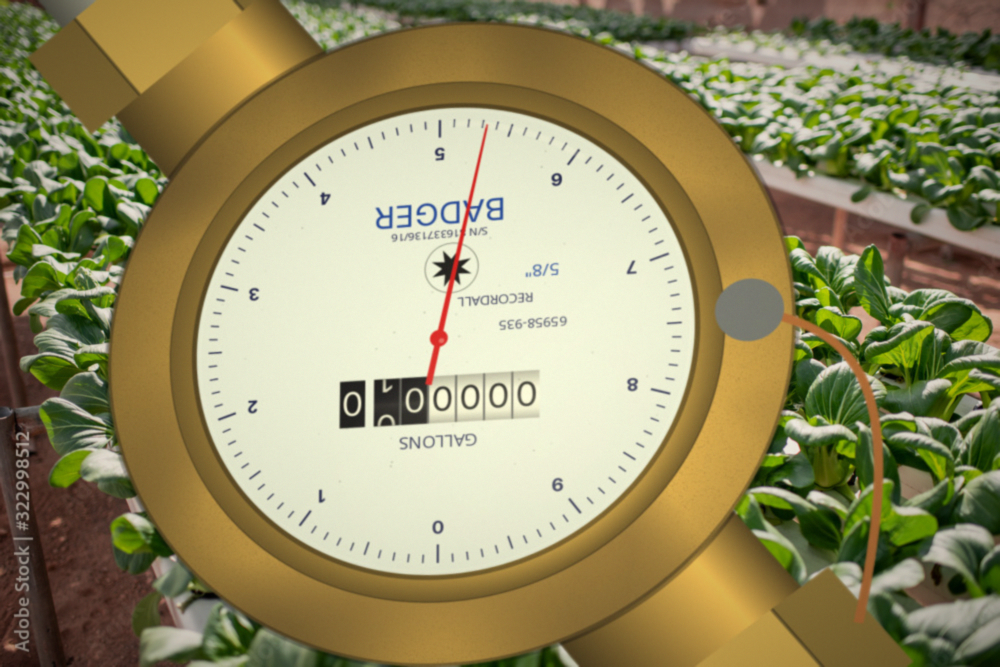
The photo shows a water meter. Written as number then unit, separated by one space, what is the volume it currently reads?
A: 5.3 gal
